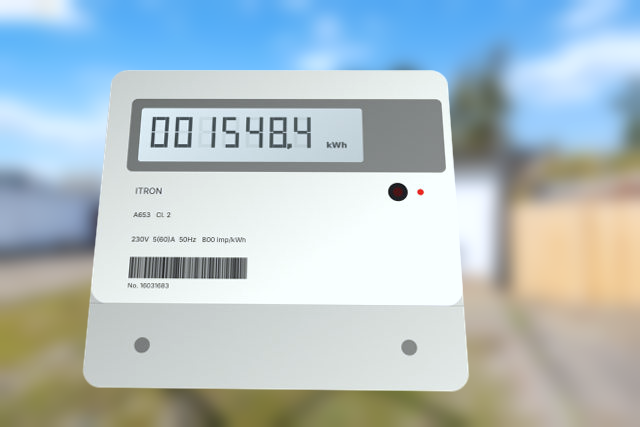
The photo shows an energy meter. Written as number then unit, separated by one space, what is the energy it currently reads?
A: 1548.4 kWh
